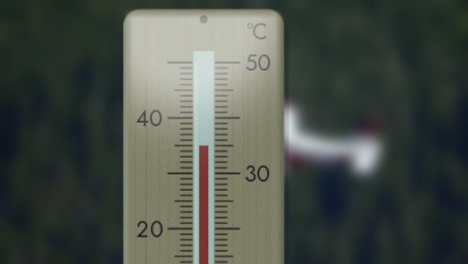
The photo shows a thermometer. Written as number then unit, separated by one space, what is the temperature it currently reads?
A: 35 °C
